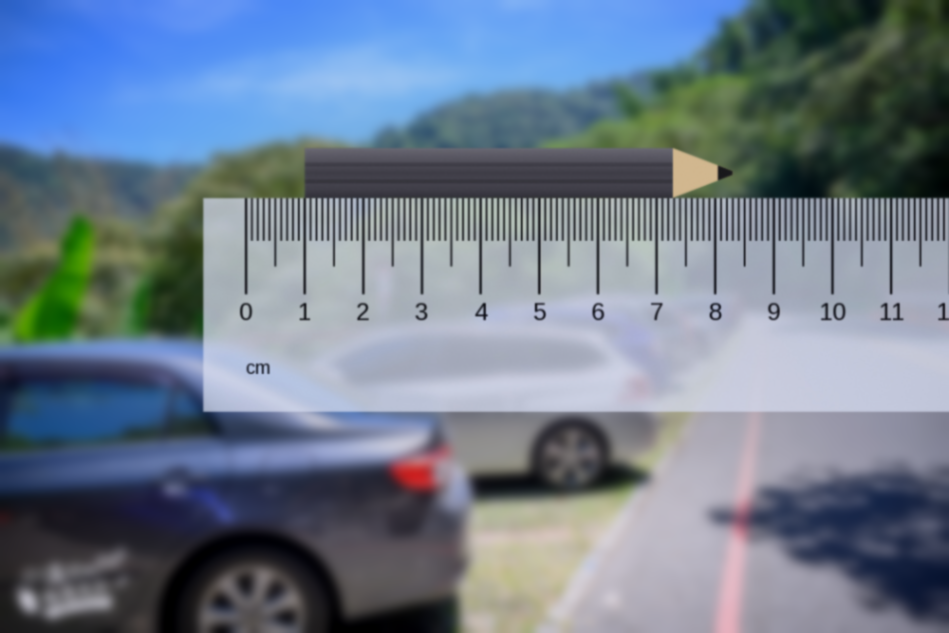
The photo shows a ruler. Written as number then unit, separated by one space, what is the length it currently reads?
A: 7.3 cm
